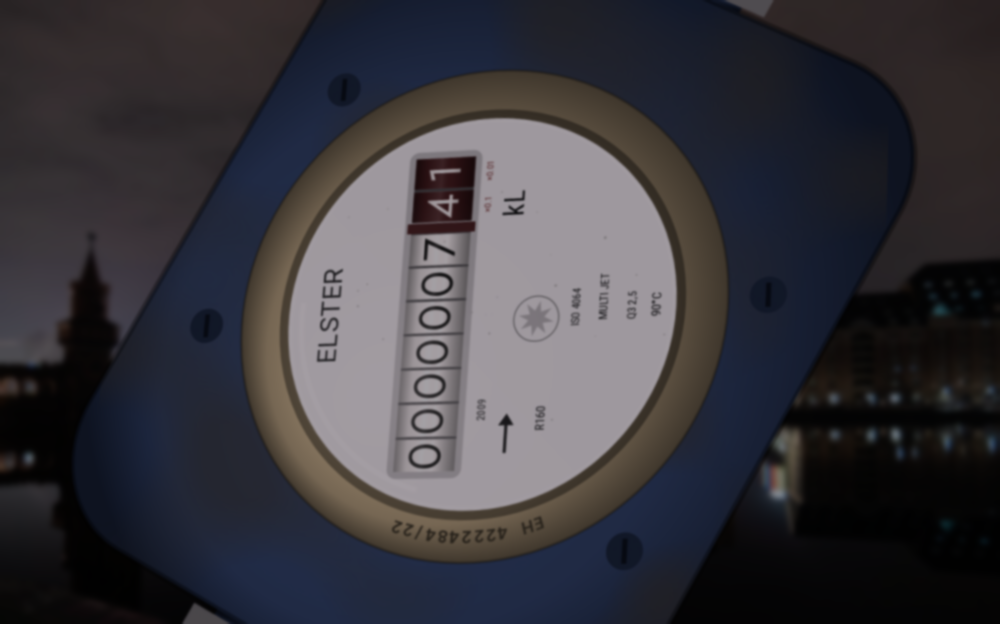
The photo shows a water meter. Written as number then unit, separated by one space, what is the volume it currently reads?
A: 7.41 kL
